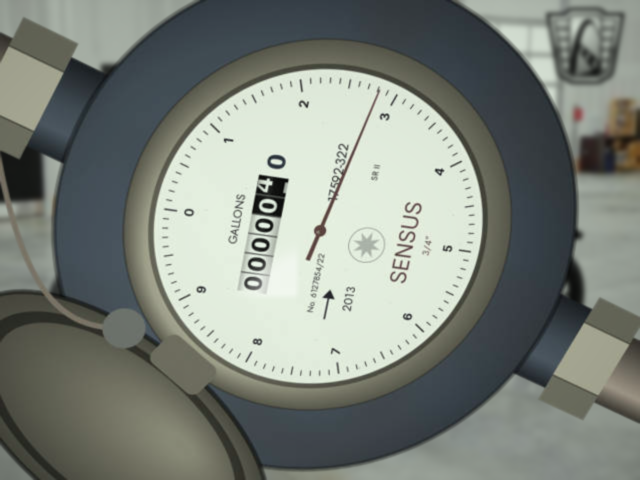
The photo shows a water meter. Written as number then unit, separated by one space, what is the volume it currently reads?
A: 42.8 gal
